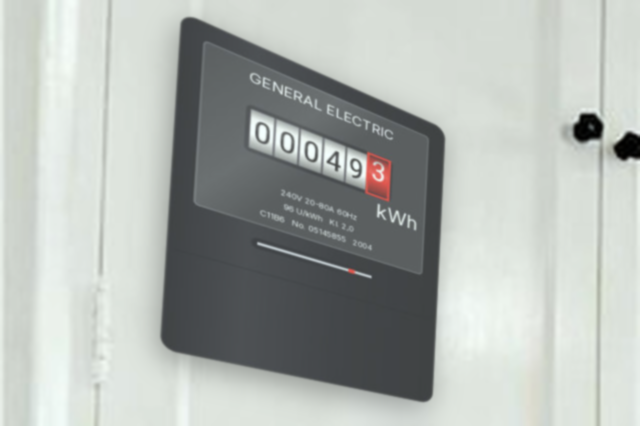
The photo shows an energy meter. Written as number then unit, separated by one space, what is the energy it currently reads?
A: 49.3 kWh
